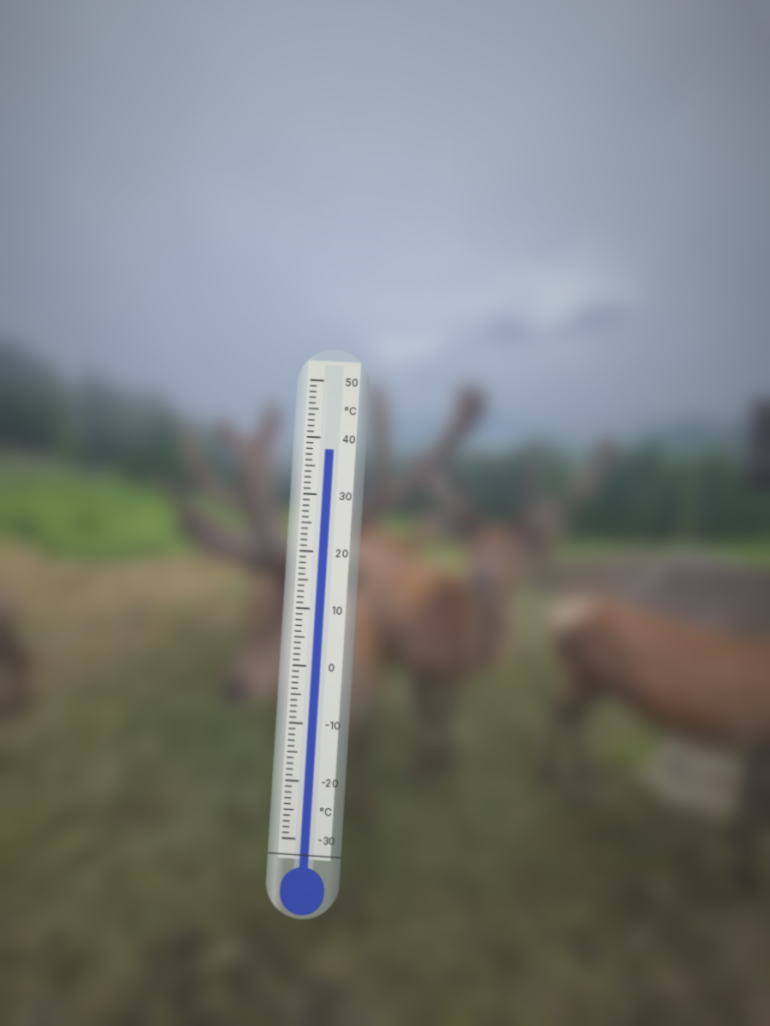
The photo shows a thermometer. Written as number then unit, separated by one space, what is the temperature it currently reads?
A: 38 °C
